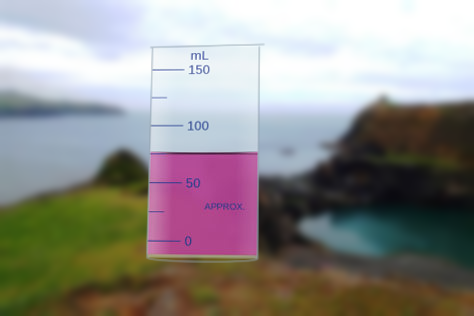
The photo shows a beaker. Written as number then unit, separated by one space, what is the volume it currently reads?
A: 75 mL
